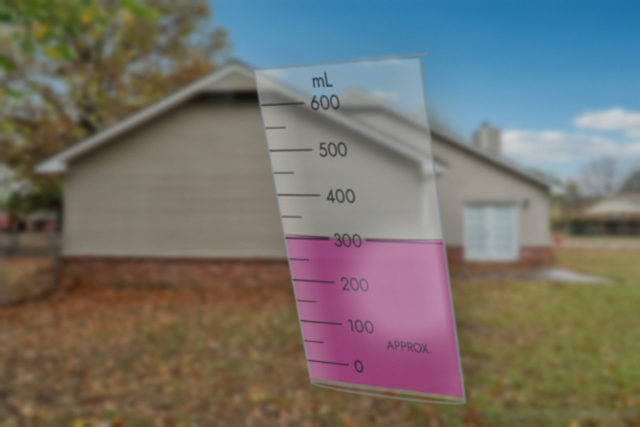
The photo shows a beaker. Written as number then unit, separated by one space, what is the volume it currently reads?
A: 300 mL
